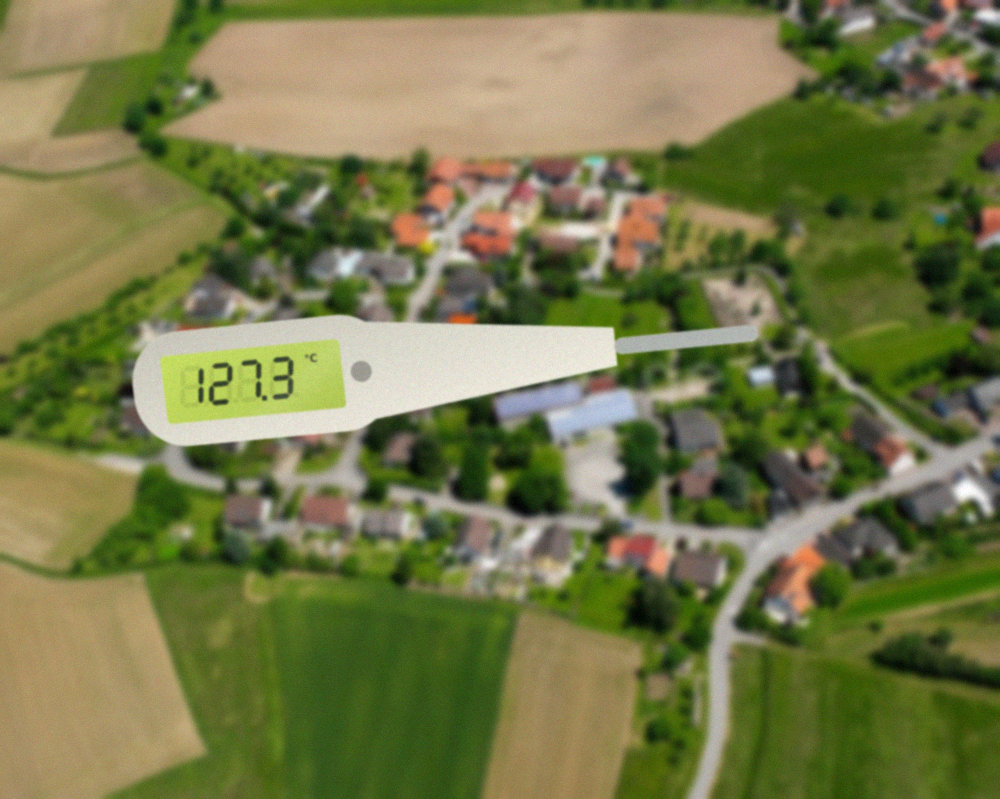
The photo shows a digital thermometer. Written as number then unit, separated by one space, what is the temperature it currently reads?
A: 127.3 °C
